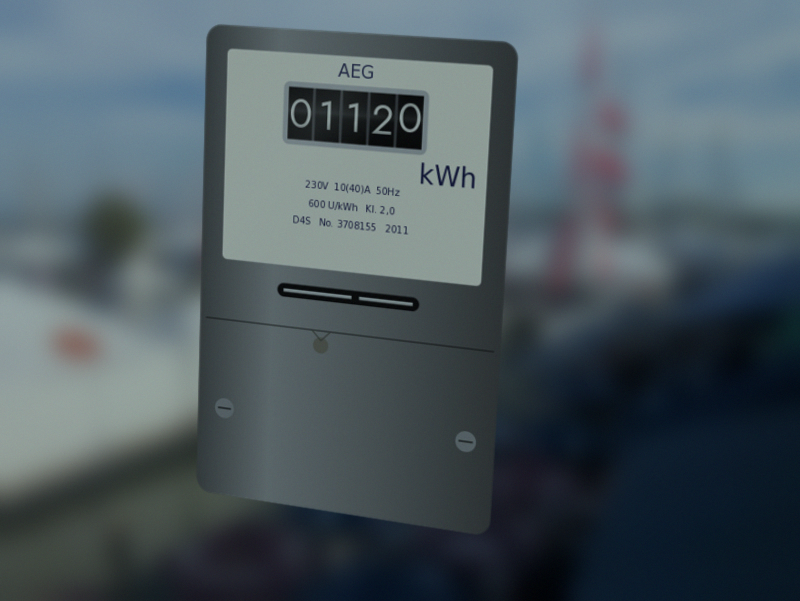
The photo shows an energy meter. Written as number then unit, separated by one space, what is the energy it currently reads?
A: 1120 kWh
